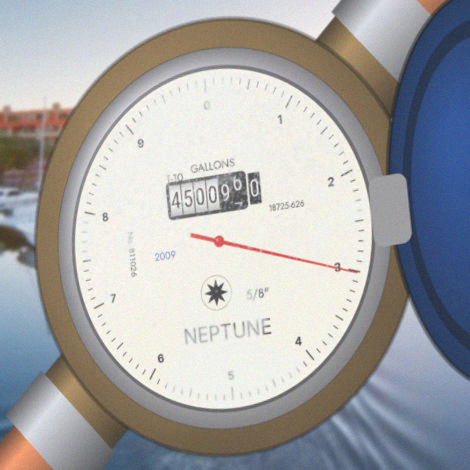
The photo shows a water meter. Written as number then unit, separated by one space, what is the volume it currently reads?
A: 4500963.0 gal
